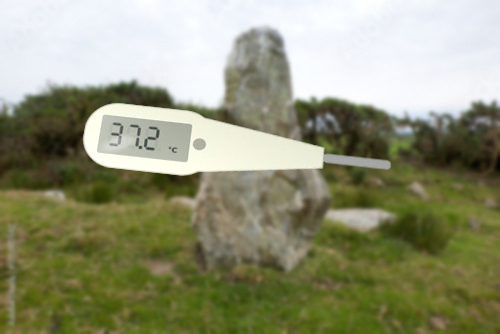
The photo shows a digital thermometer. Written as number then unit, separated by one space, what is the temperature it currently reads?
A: 37.2 °C
